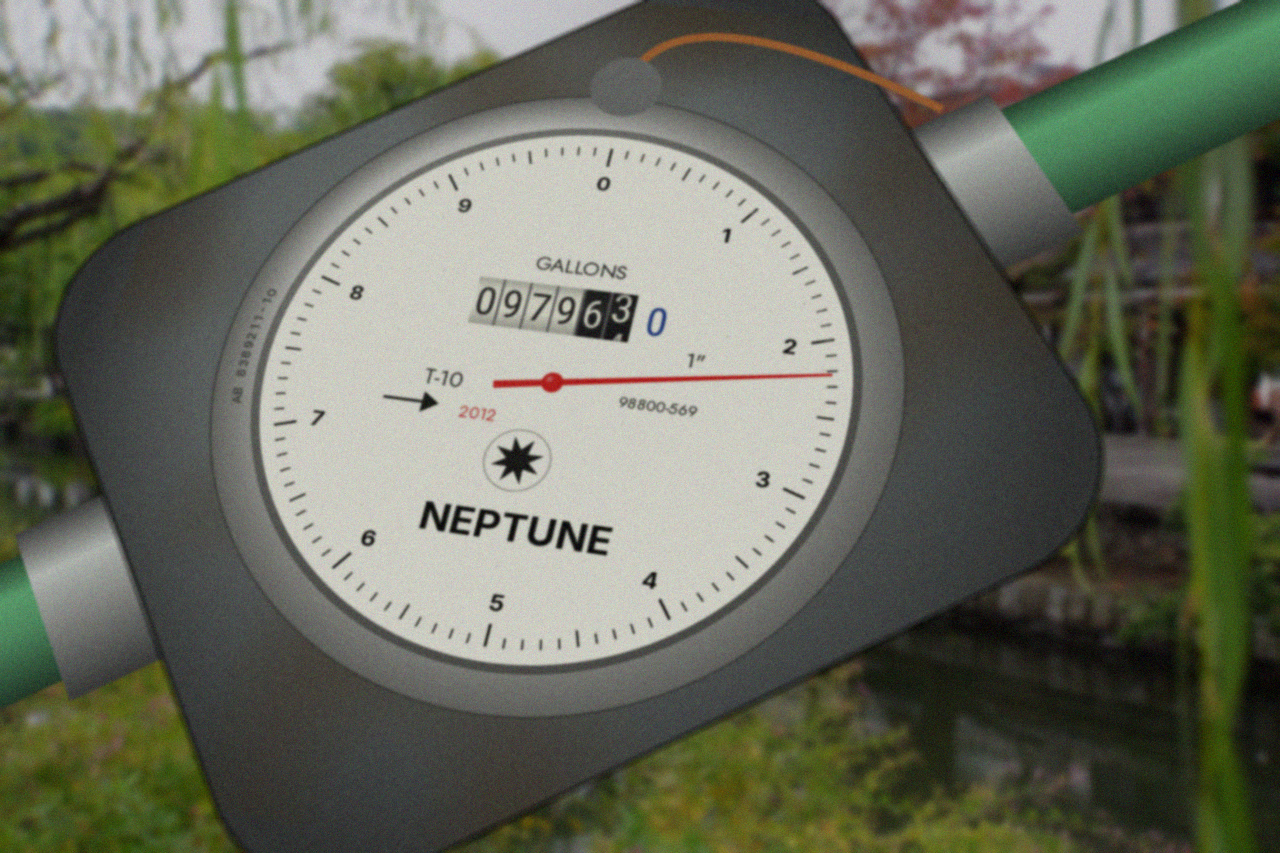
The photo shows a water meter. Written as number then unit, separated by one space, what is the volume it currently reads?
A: 979632.2 gal
